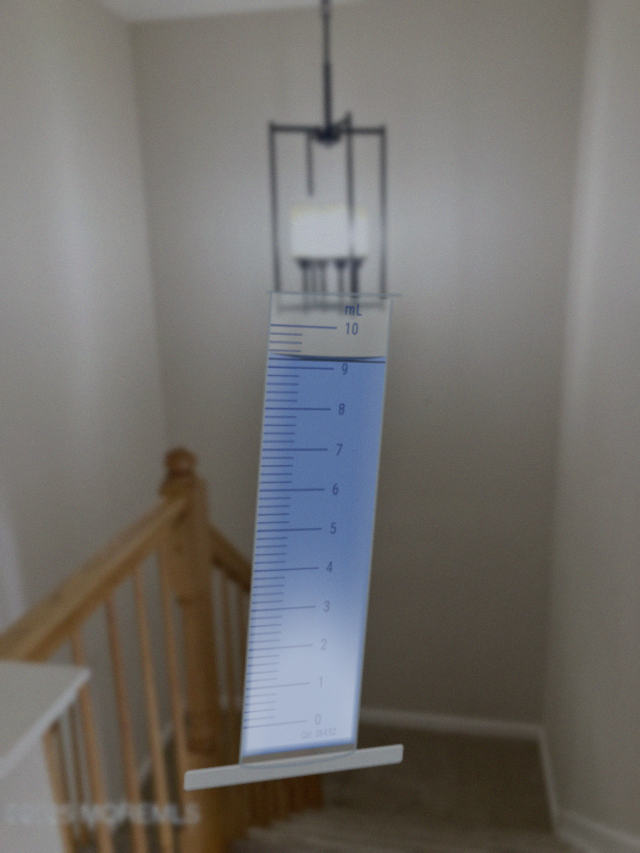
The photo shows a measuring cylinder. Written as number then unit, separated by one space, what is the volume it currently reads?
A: 9.2 mL
